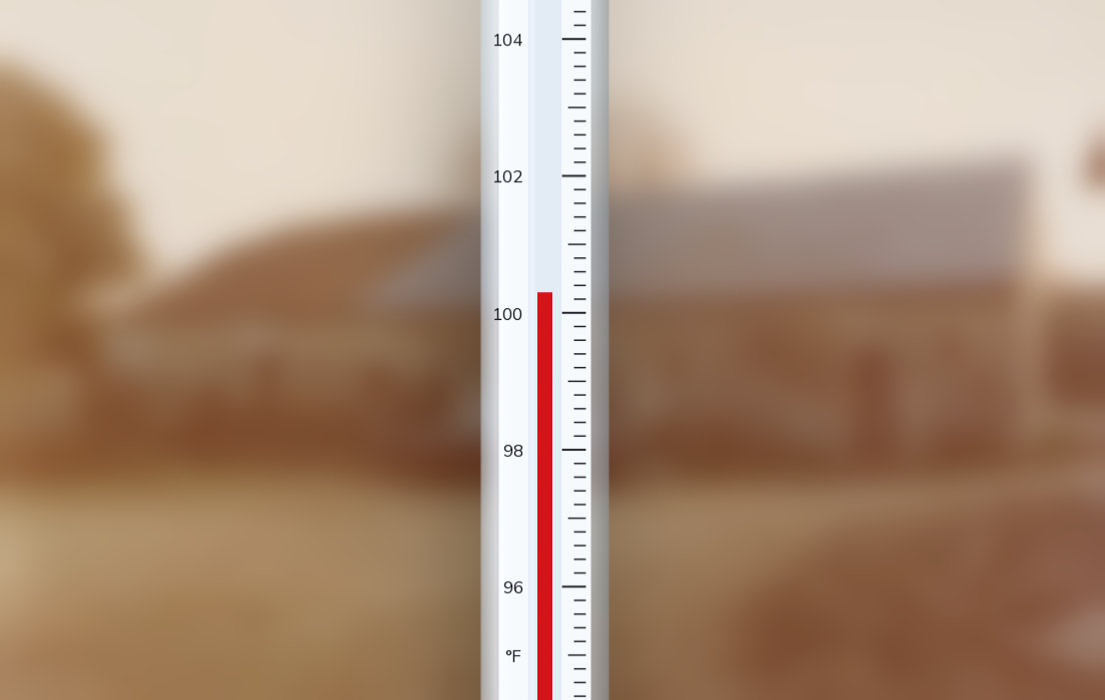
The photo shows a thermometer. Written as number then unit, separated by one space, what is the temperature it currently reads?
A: 100.3 °F
